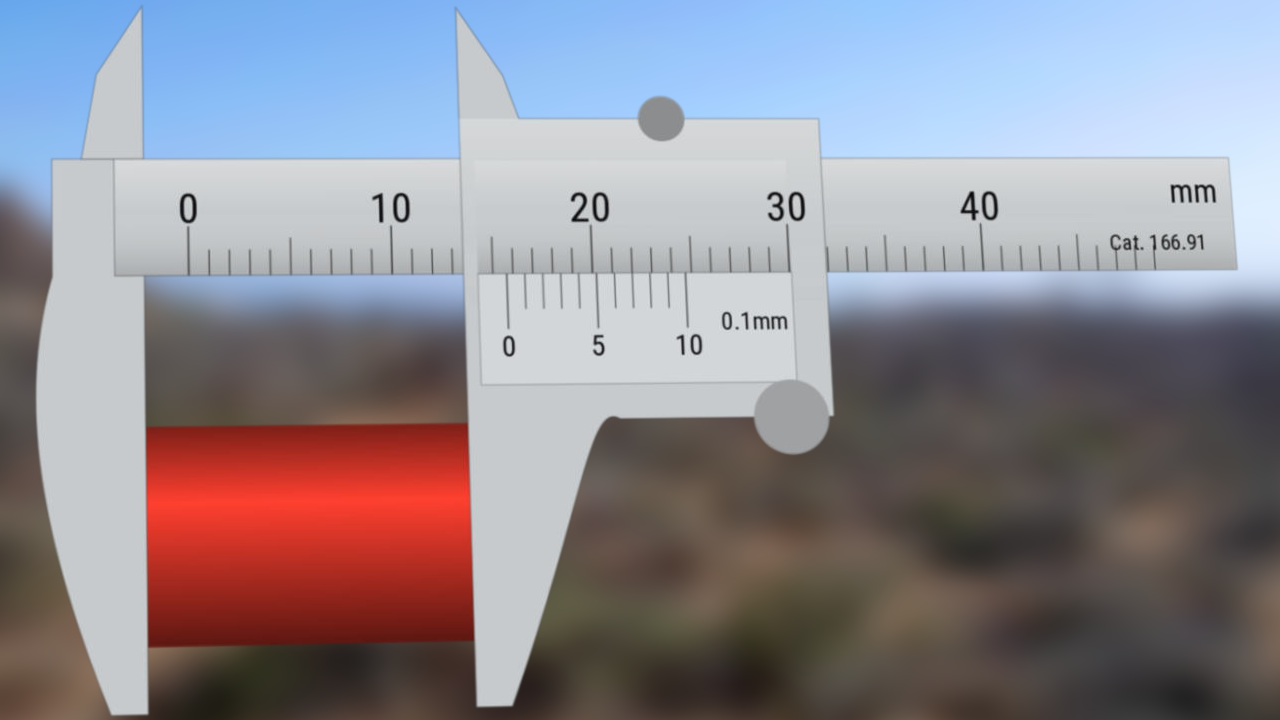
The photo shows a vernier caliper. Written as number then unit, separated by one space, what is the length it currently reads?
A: 15.7 mm
